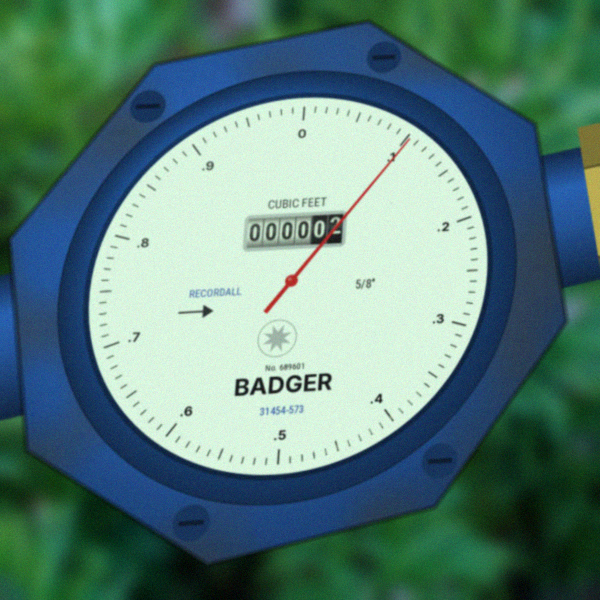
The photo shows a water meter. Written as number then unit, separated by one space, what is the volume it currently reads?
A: 2.10 ft³
